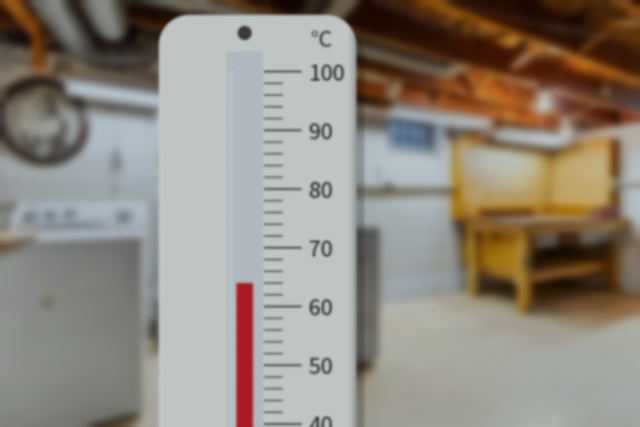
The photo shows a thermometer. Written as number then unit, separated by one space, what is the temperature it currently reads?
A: 64 °C
